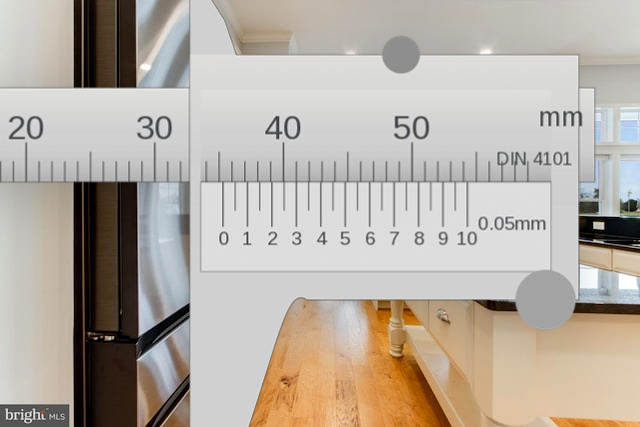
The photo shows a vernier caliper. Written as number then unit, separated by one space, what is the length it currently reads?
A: 35.3 mm
